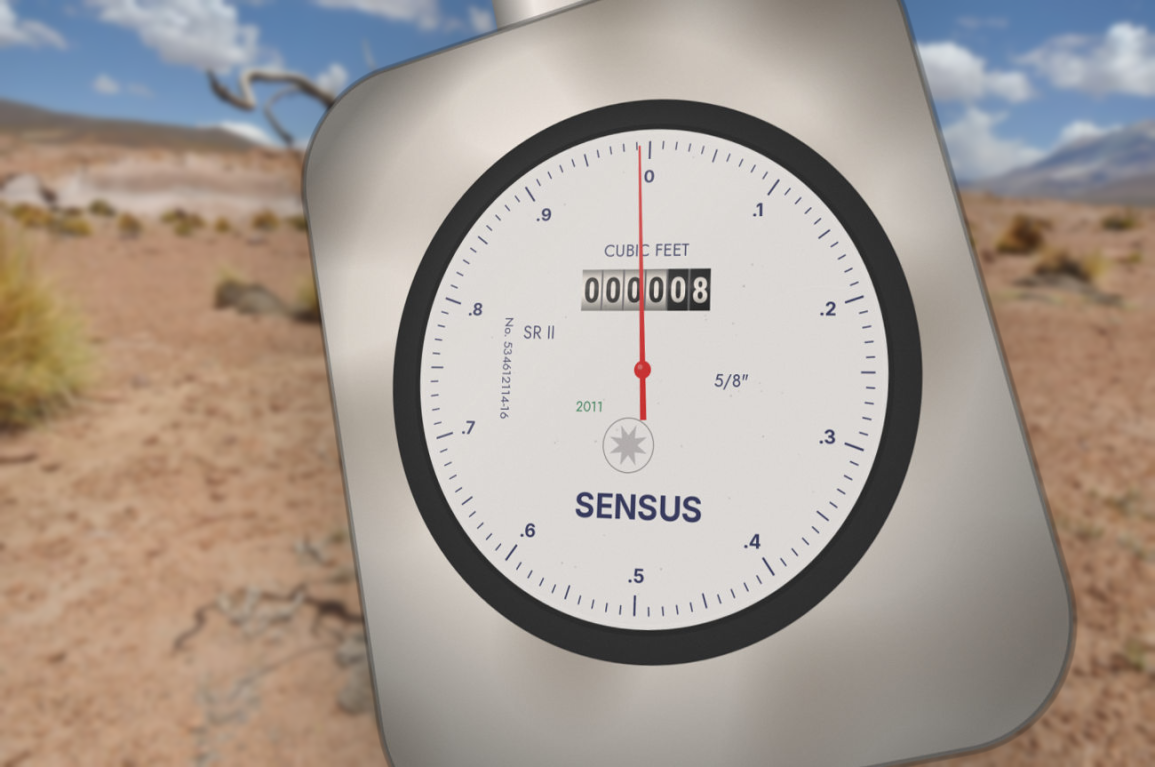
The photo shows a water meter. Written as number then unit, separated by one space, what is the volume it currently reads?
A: 7.99 ft³
